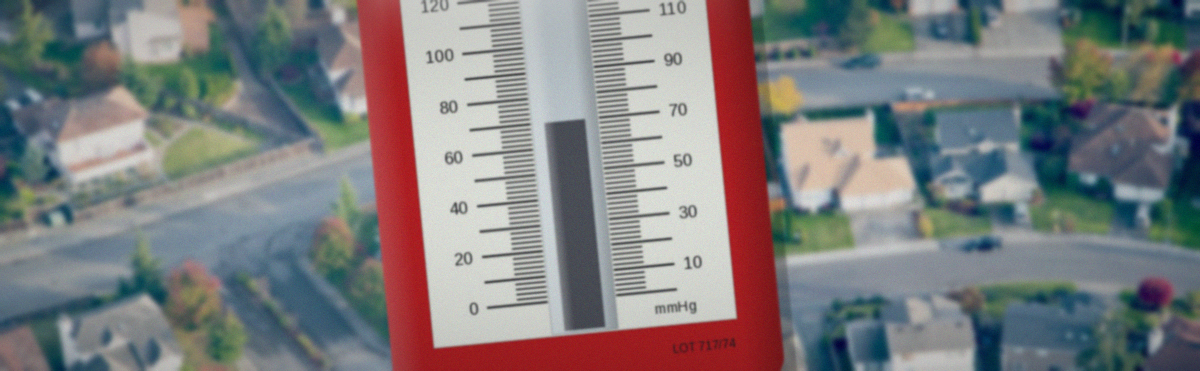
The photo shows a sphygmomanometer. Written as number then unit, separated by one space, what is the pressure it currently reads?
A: 70 mmHg
